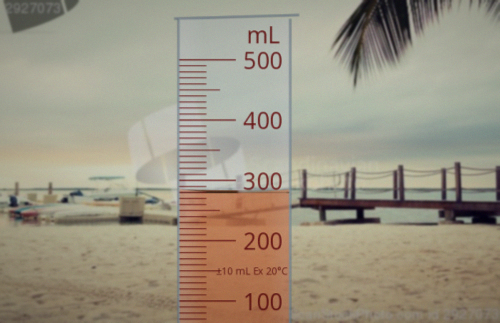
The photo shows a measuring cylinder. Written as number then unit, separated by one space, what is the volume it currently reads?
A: 280 mL
